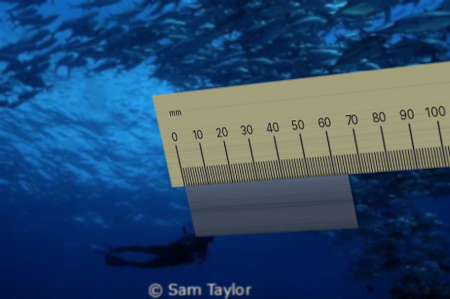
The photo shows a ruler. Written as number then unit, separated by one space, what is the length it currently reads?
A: 65 mm
